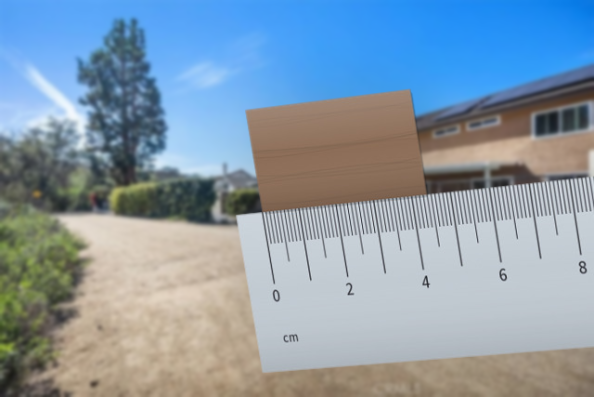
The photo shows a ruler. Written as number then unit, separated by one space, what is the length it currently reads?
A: 4.4 cm
